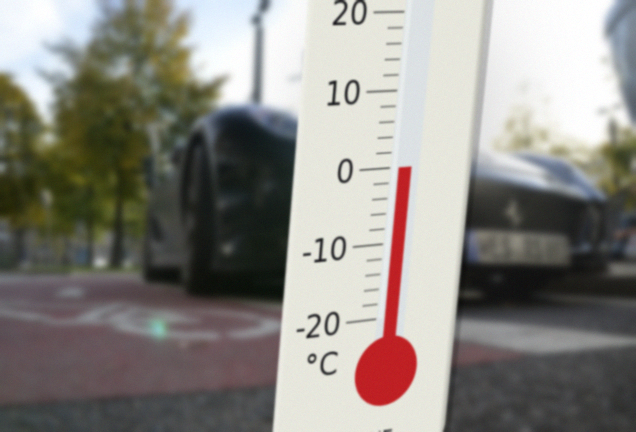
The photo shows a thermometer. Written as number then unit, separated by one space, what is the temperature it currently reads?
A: 0 °C
